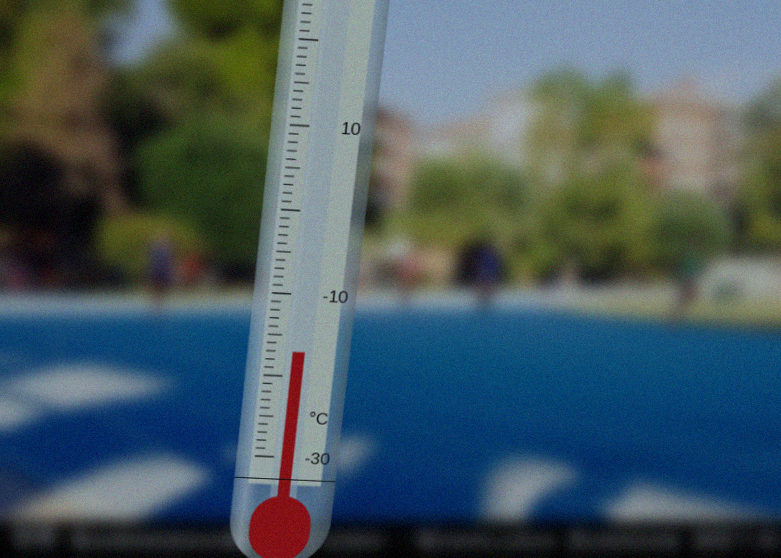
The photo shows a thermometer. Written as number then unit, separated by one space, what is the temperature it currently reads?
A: -17 °C
